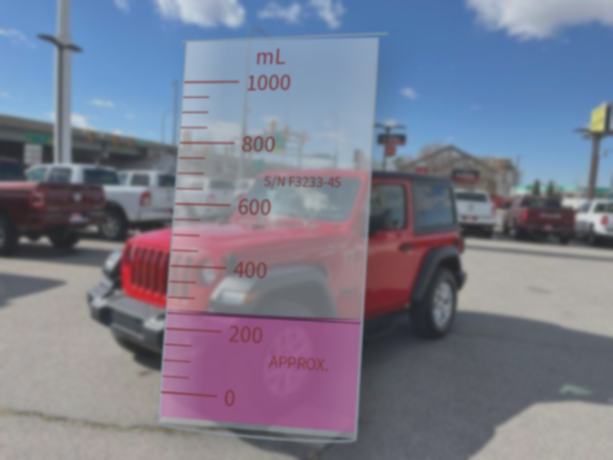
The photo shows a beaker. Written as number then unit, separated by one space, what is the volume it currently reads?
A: 250 mL
